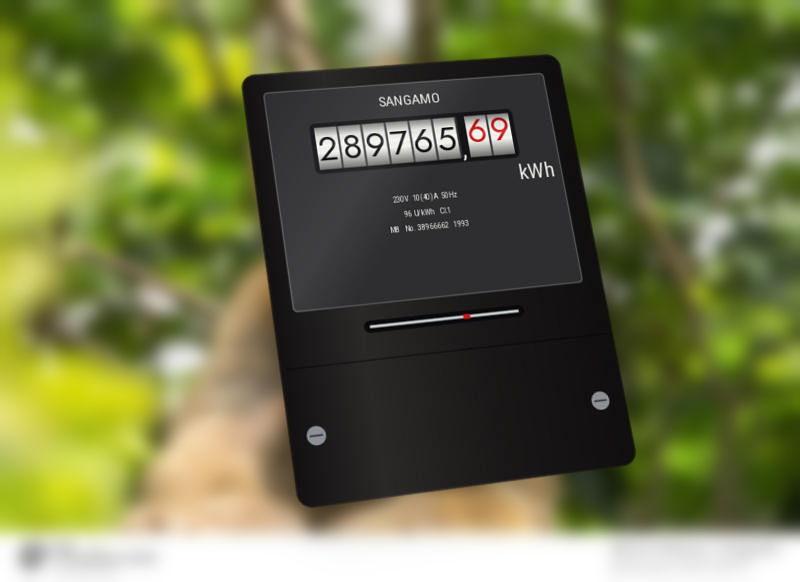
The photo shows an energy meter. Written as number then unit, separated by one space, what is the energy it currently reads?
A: 289765.69 kWh
